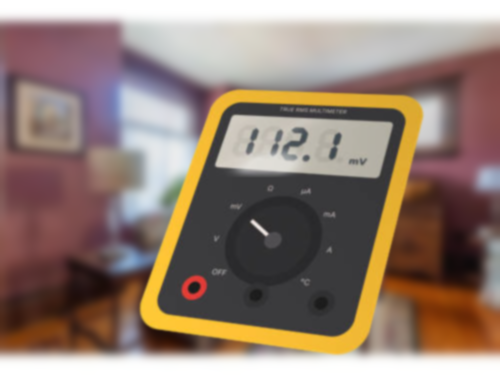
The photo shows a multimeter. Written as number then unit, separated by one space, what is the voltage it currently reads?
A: 112.1 mV
